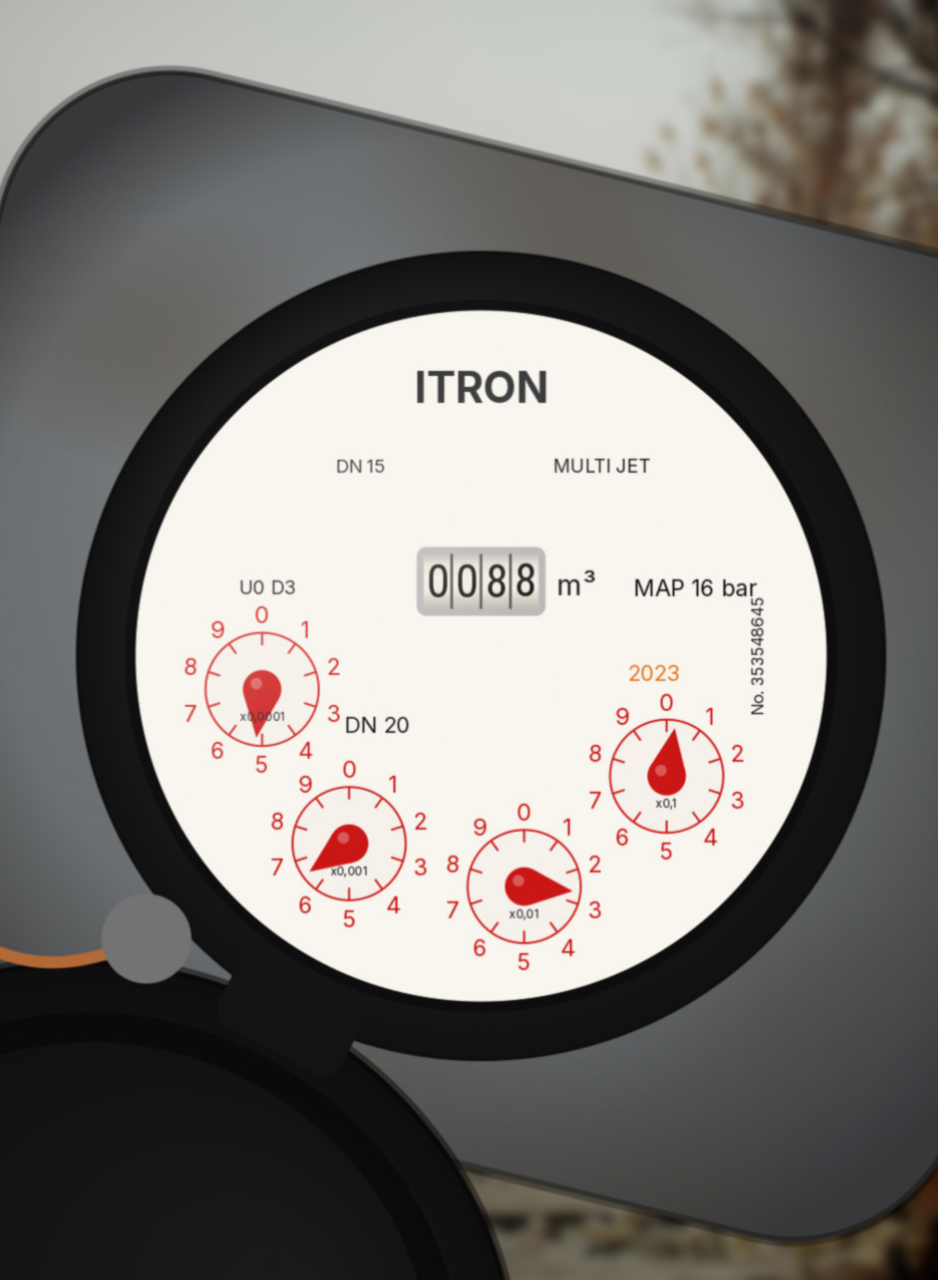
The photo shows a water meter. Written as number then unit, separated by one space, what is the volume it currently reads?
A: 88.0265 m³
